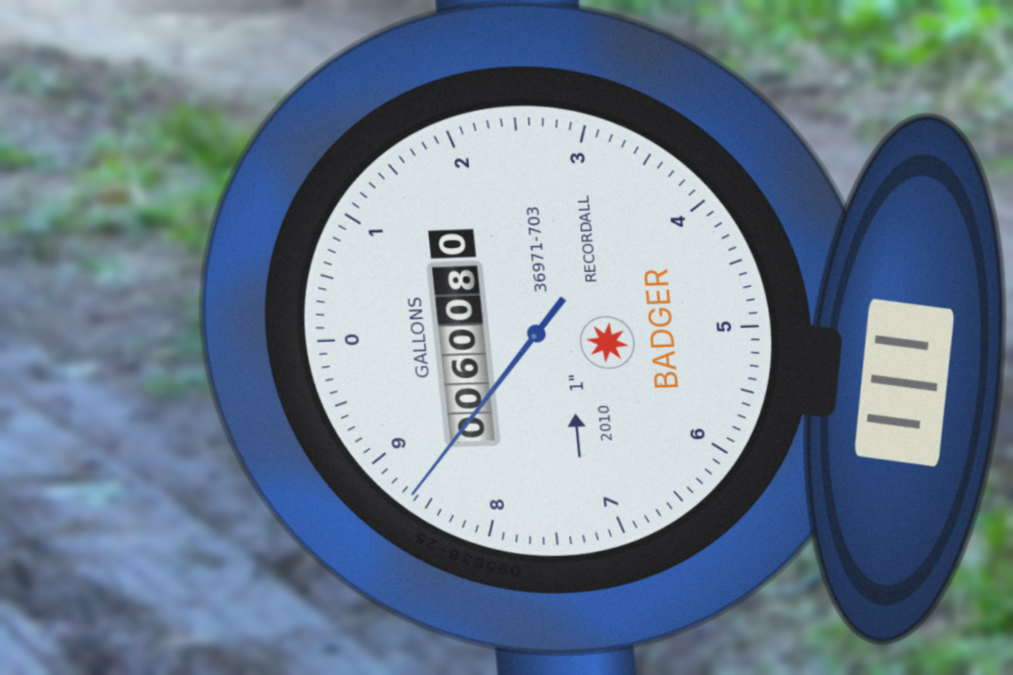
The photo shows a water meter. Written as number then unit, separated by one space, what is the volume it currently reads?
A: 60078.6 gal
